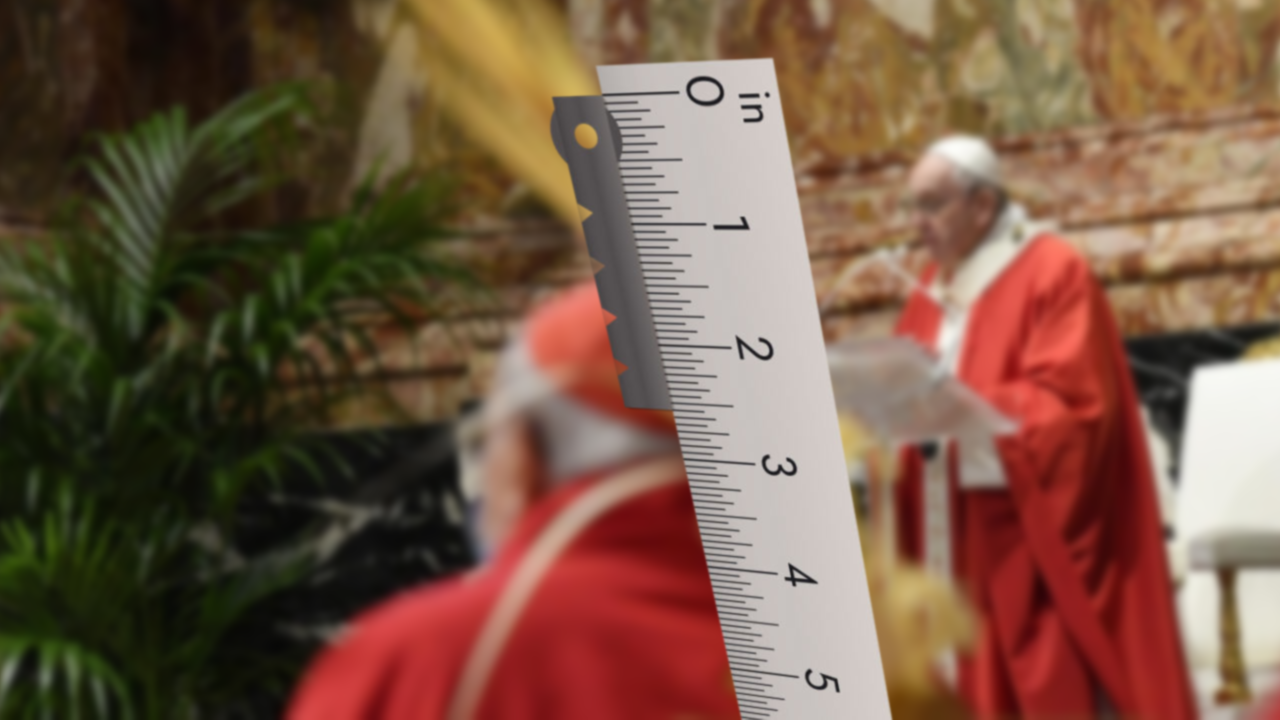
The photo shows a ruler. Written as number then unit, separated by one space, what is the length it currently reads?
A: 2.5625 in
